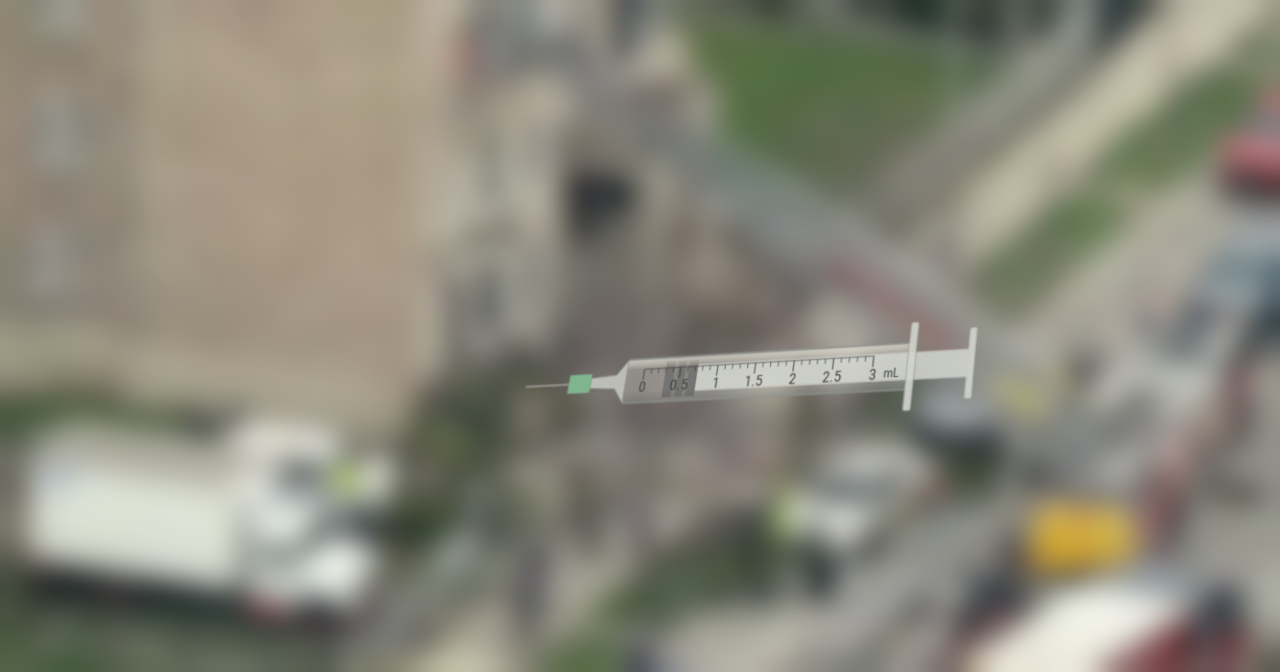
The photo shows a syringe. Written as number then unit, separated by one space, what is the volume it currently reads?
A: 0.3 mL
